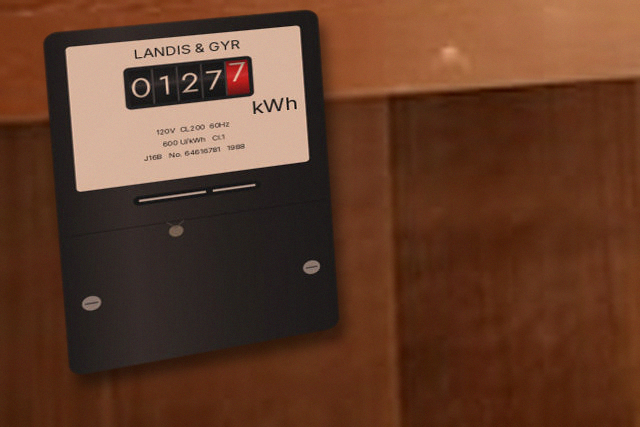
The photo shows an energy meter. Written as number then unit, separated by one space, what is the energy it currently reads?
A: 127.7 kWh
